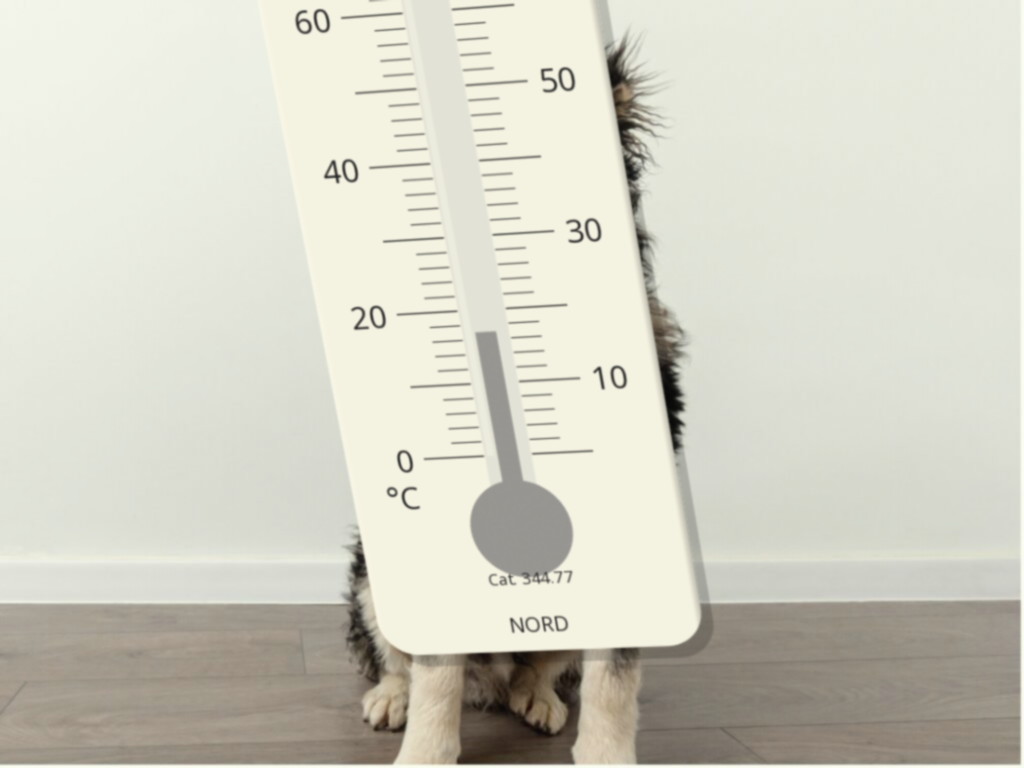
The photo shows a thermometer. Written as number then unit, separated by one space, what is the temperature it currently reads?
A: 17 °C
